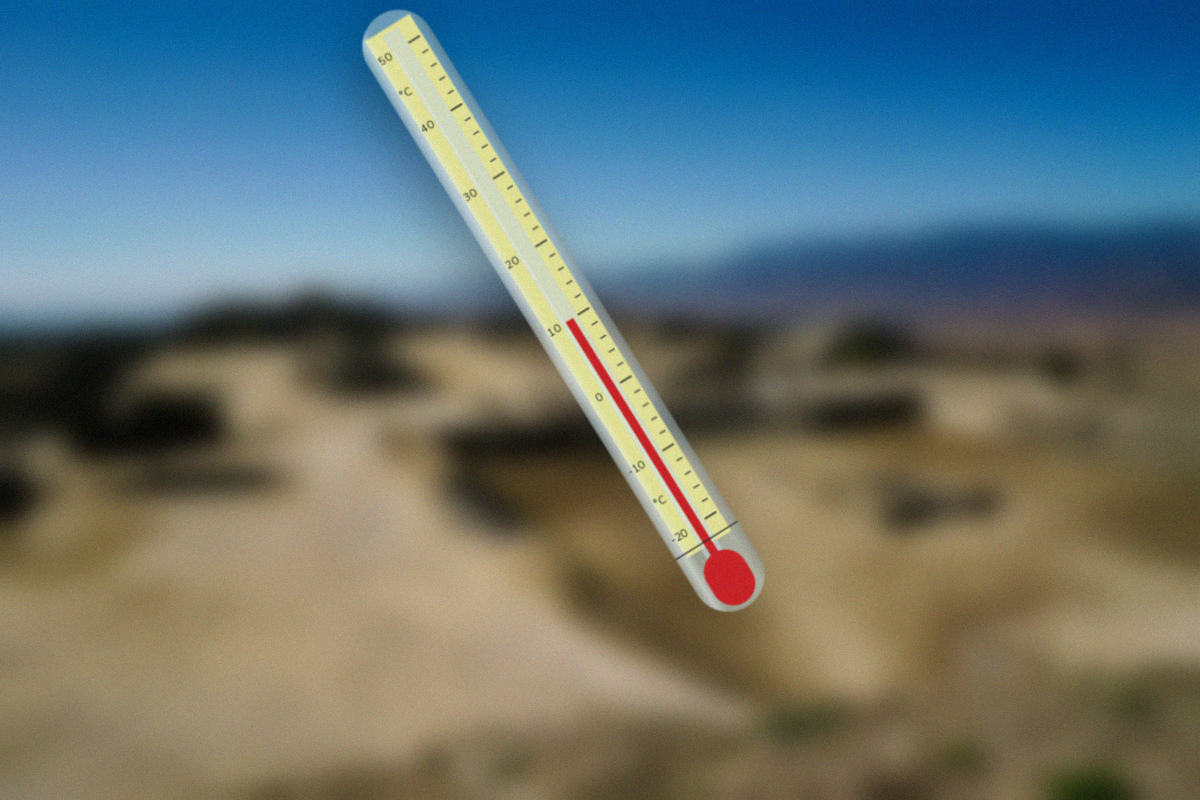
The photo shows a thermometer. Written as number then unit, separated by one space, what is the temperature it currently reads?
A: 10 °C
